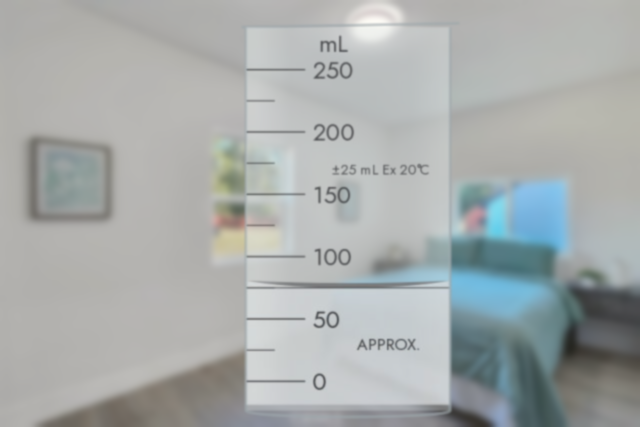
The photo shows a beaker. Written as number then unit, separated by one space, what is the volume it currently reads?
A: 75 mL
